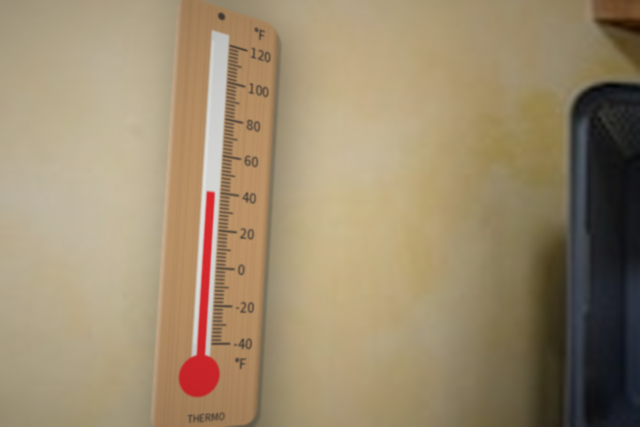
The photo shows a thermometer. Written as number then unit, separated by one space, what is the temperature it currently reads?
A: 40 °F
